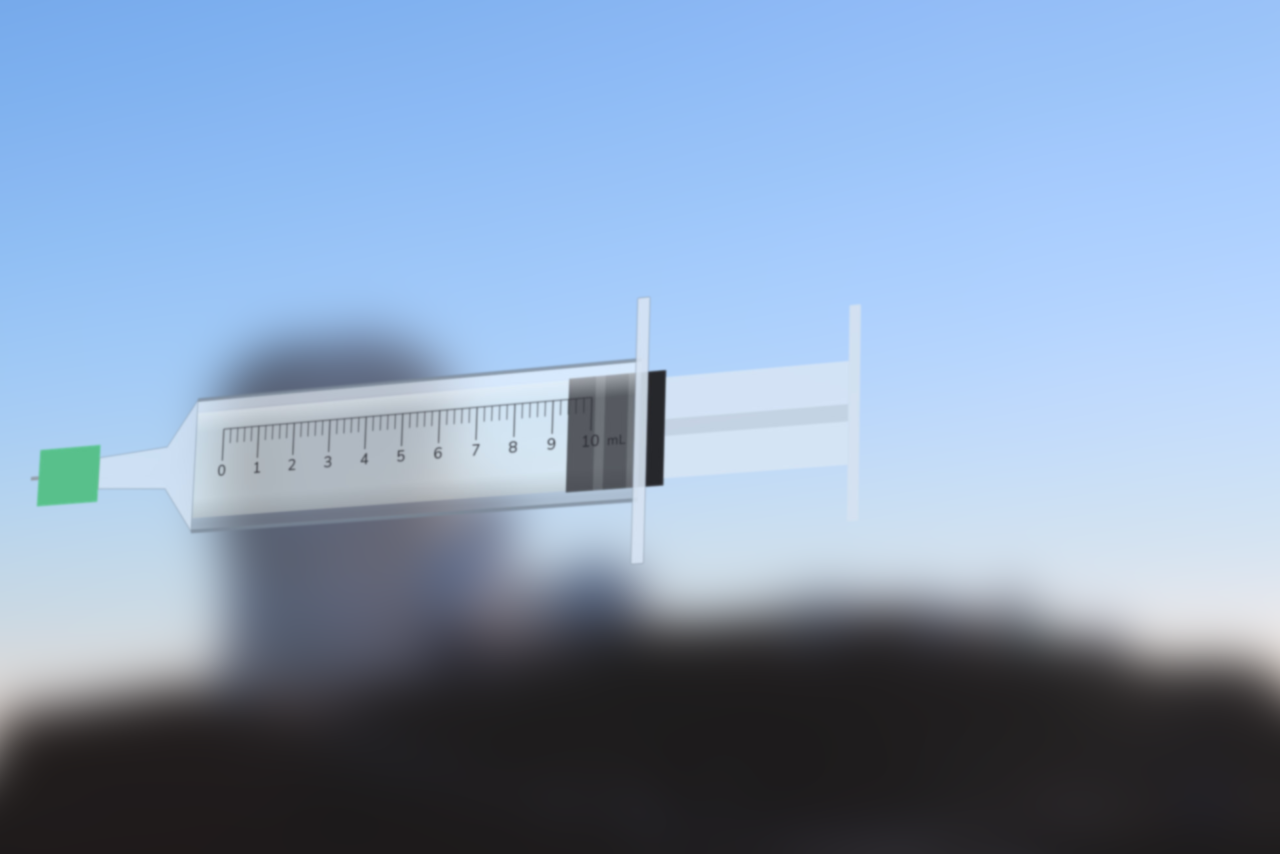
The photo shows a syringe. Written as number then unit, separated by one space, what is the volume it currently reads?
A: 9.4 mL
